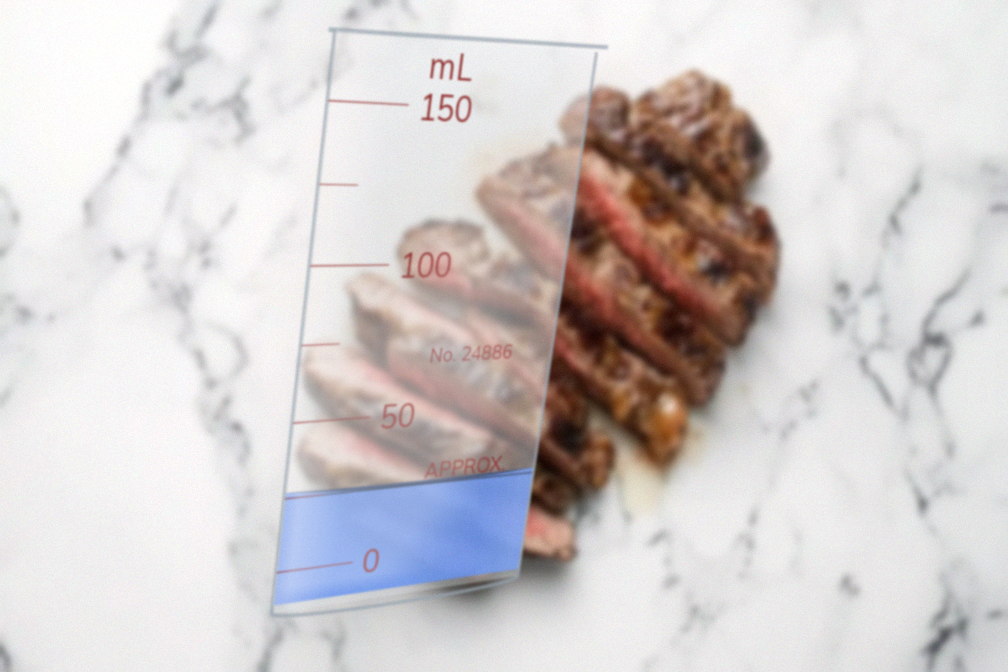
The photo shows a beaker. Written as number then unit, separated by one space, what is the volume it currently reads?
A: 25 mL
